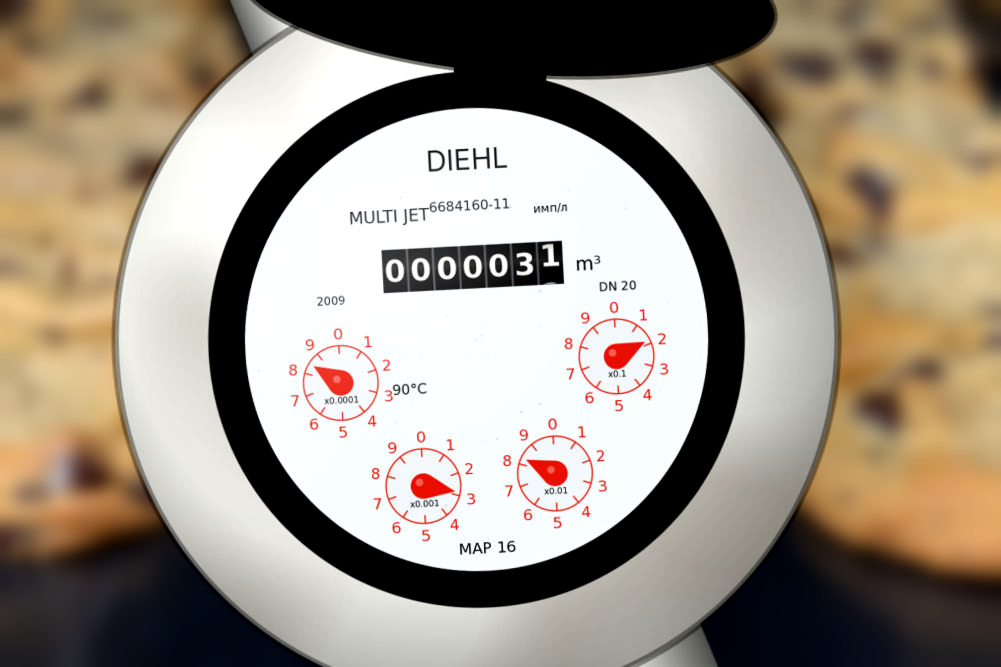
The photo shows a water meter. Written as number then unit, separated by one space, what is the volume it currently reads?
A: 31.1828 m³
